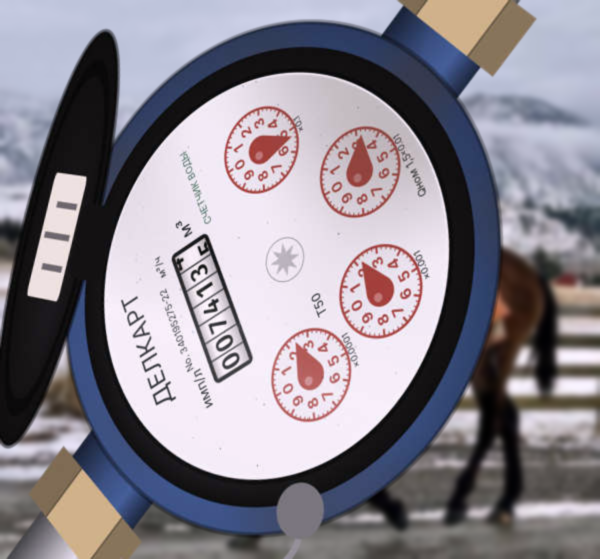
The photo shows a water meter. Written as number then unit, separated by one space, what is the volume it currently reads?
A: 74134.5322 m³
